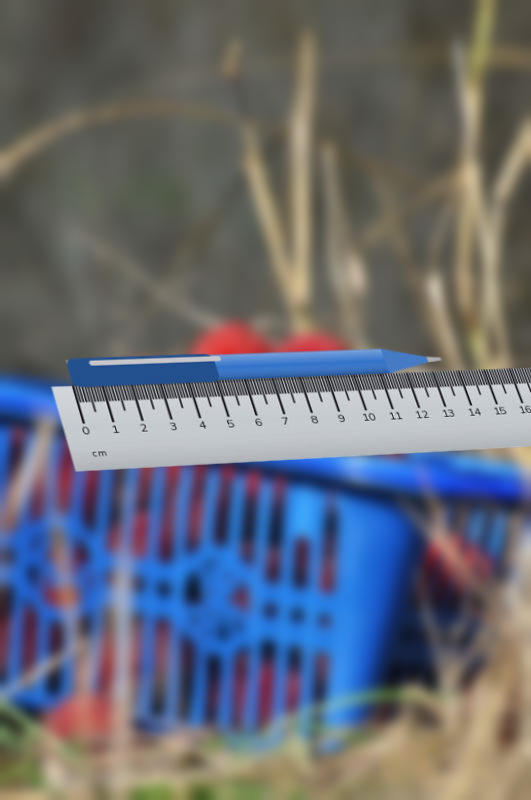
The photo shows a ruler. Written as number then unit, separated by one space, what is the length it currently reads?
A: 13.5 cm
